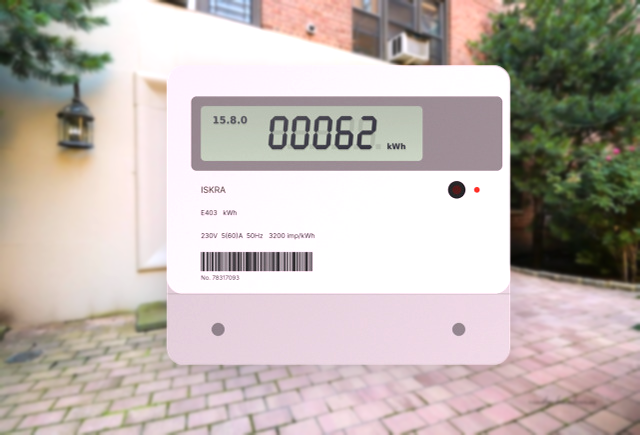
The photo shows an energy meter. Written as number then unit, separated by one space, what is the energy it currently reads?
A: 62 kWh
